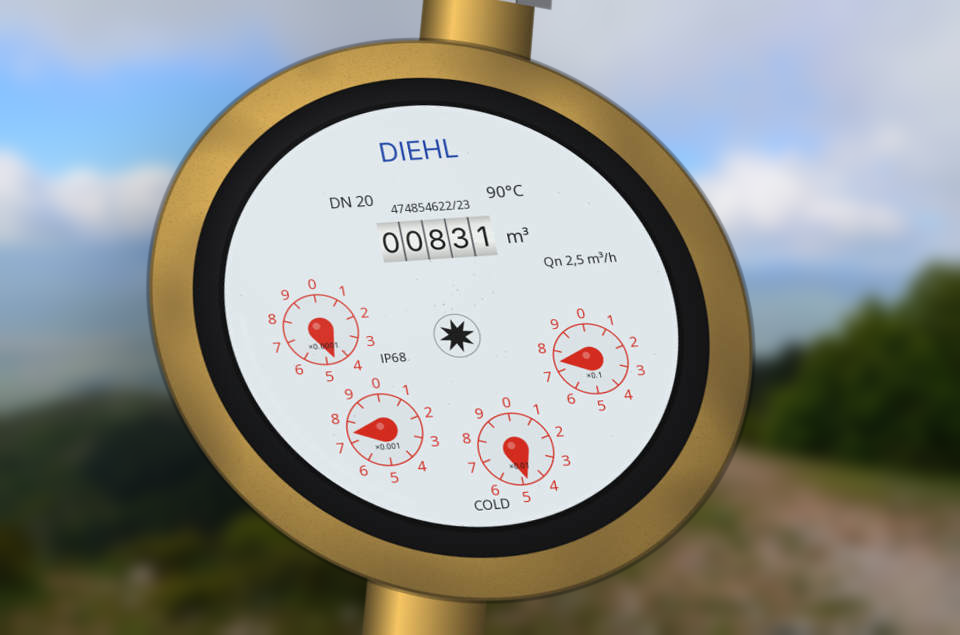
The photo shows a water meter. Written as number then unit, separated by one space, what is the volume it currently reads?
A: 831.7474 m³
